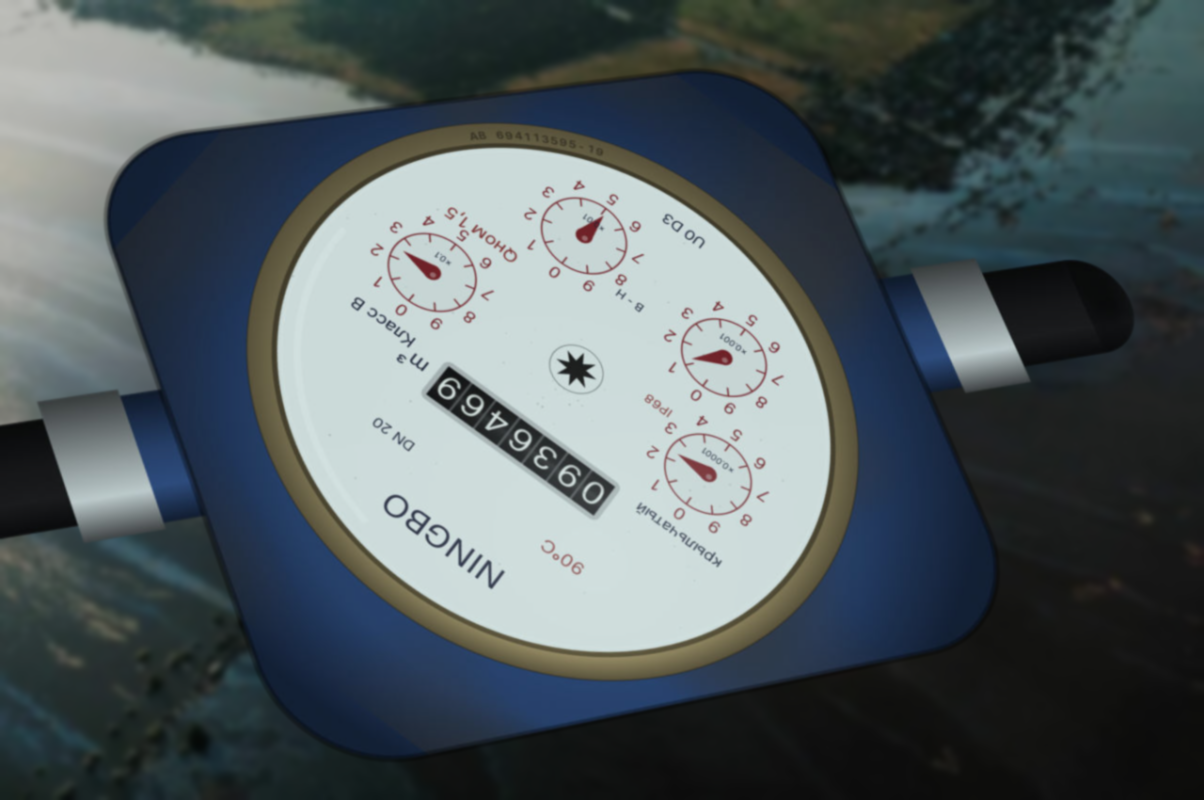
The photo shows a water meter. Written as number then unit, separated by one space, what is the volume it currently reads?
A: 936469.2512 m³
